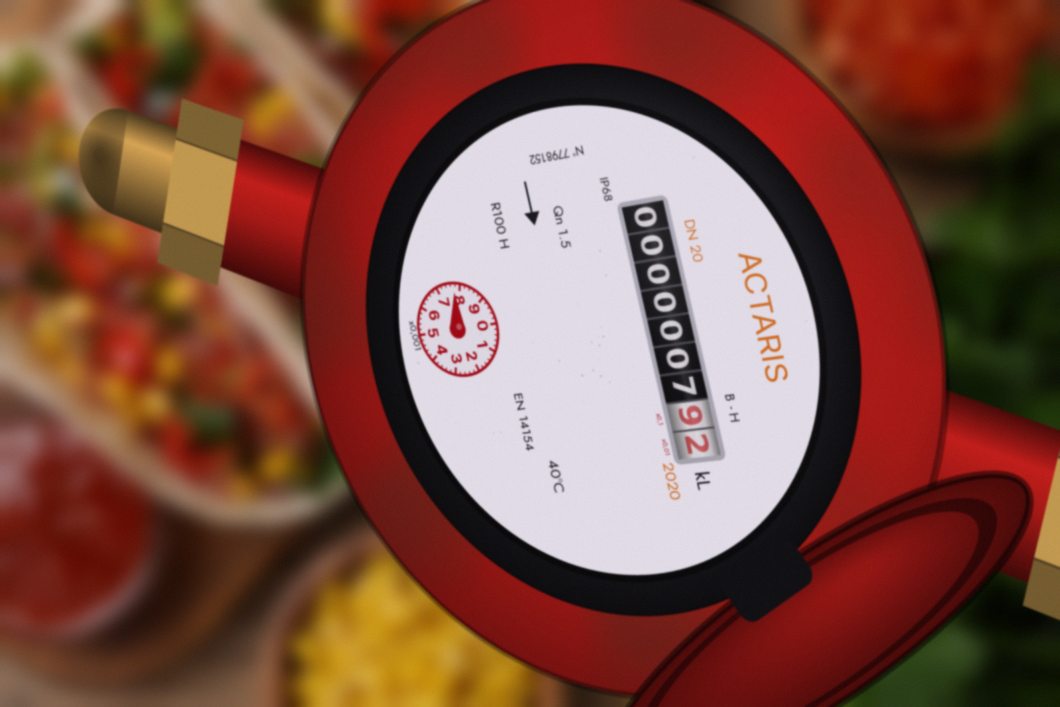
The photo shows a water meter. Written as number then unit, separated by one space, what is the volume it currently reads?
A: 7.927 kL
